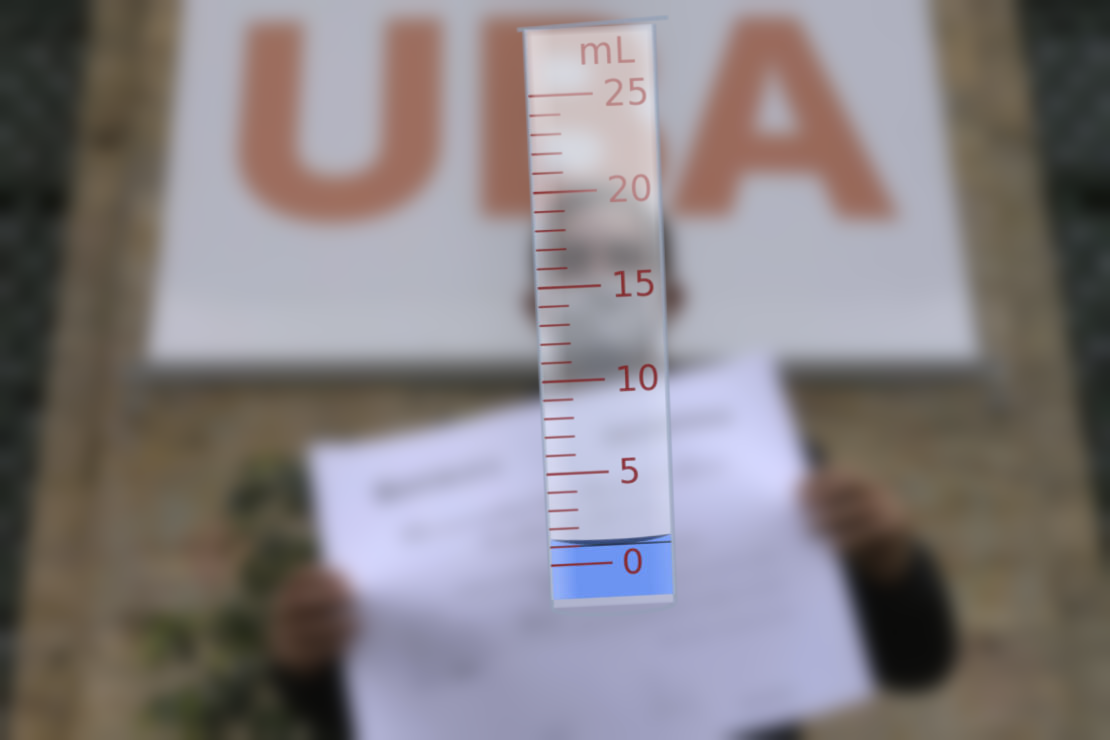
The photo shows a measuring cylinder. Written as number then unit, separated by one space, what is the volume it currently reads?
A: 1 mL
